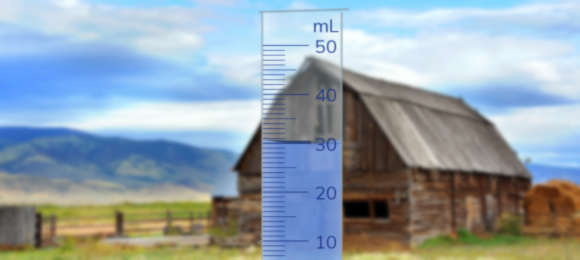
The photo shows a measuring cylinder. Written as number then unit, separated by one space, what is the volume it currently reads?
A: 30 mL
